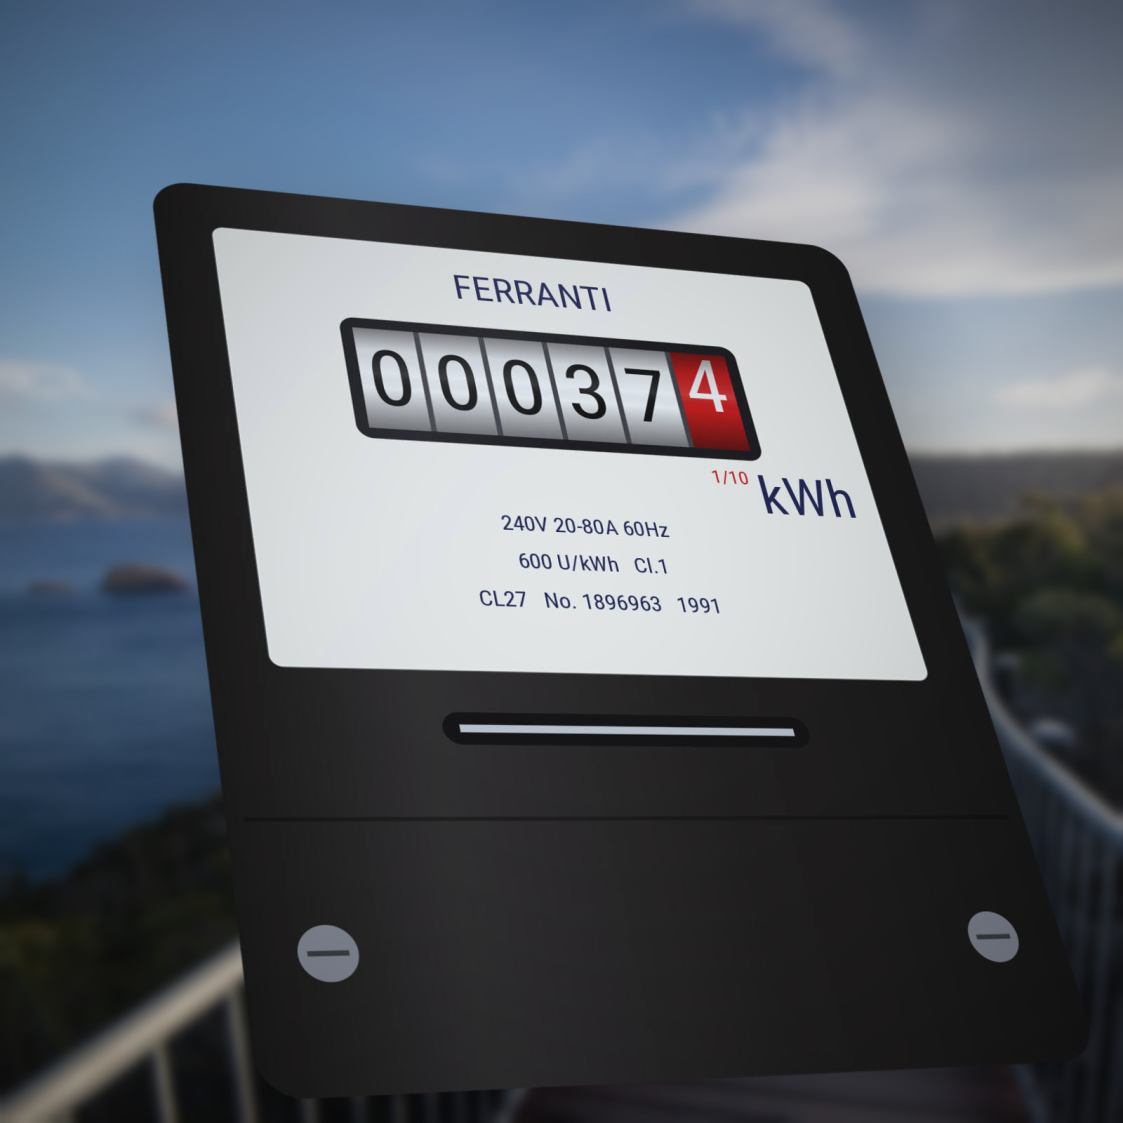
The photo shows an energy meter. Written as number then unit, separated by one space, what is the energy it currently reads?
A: 37.4 kWh
